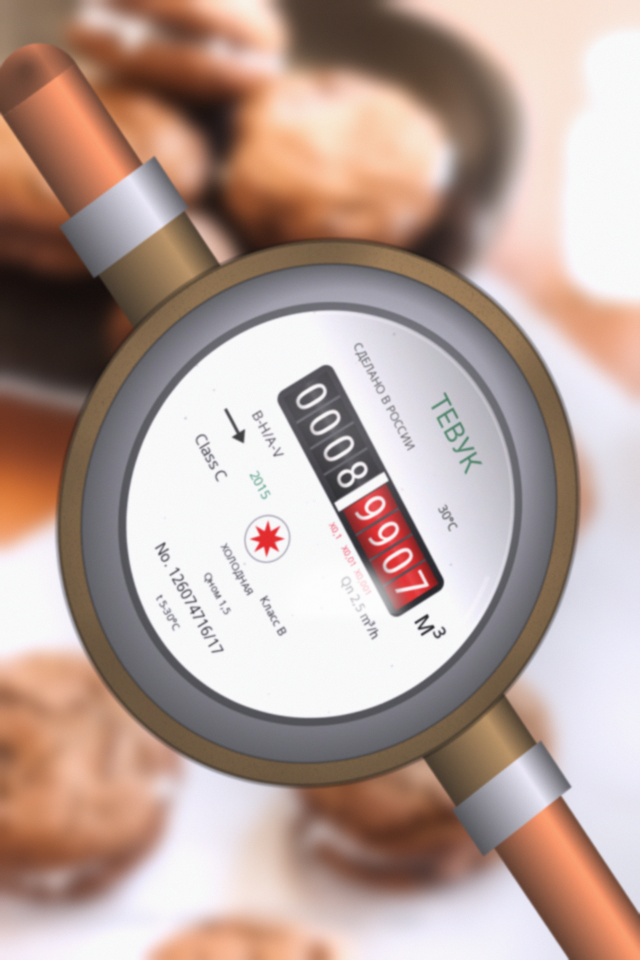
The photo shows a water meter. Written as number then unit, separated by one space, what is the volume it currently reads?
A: 8.9907 m³
